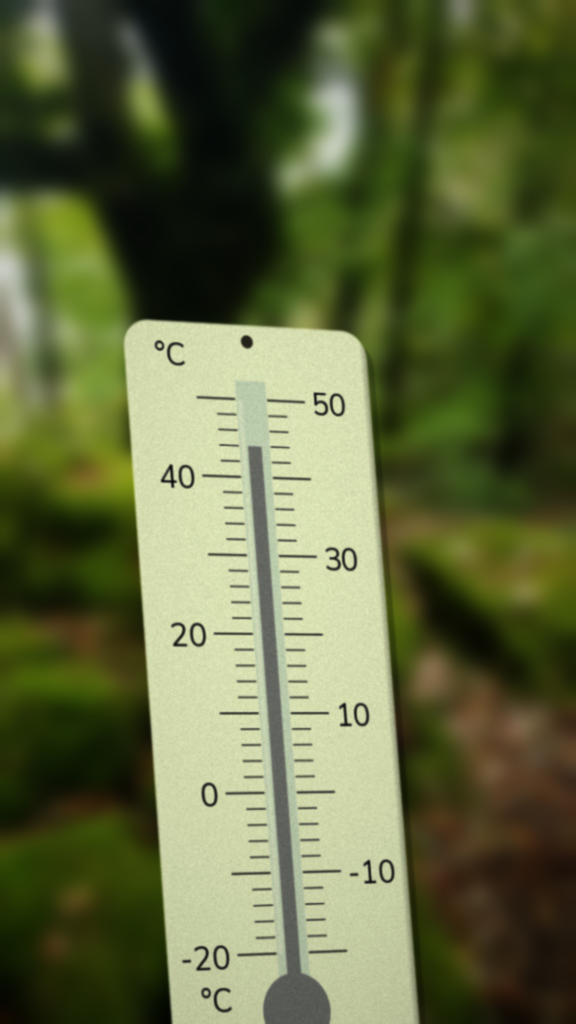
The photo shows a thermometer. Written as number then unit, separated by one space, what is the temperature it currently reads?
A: 44 °C
